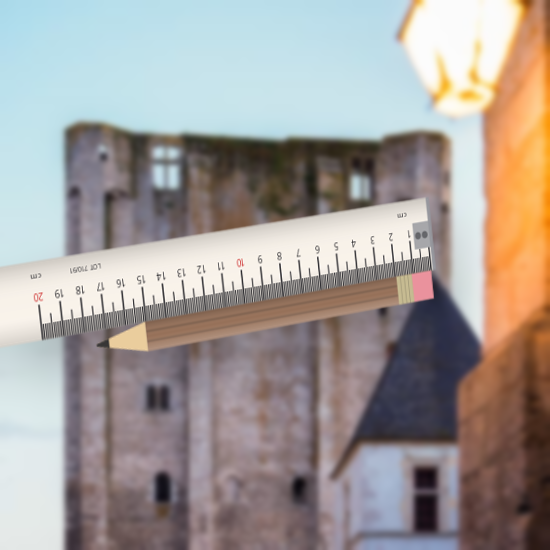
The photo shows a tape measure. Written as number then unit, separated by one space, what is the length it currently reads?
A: 17.5 cm
